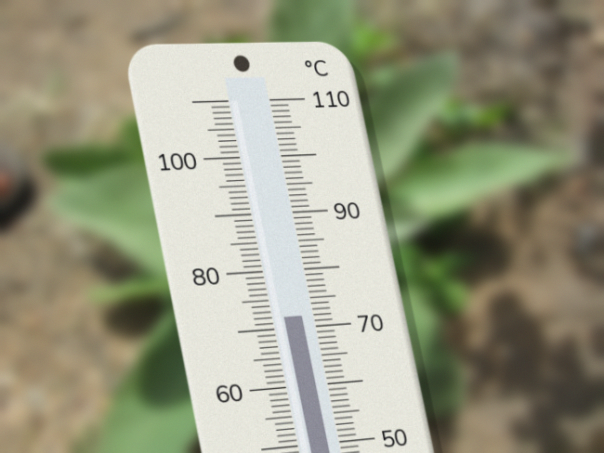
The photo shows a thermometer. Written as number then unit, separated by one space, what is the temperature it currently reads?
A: 72 °C
